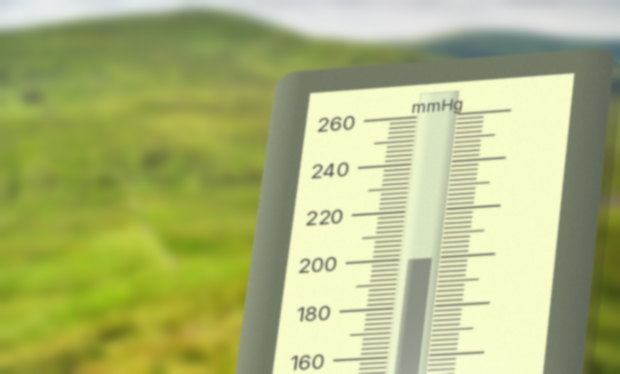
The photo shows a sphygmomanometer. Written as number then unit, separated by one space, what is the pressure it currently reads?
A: 200 mmHg
